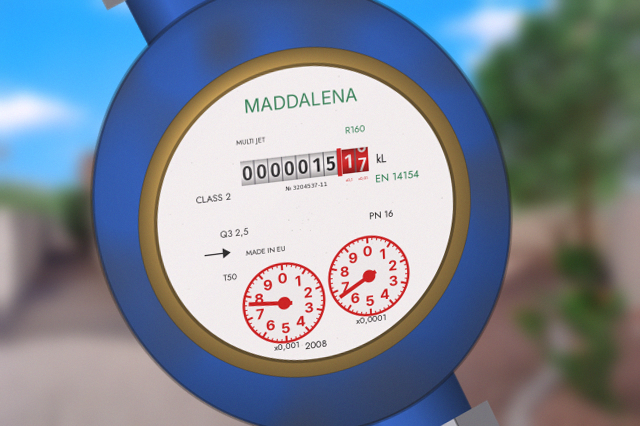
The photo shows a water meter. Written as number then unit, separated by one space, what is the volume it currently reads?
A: 15.1676 kL
